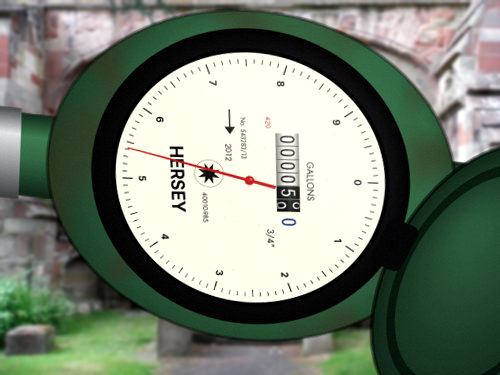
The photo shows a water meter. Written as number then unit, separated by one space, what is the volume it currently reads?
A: 585.4 gal
